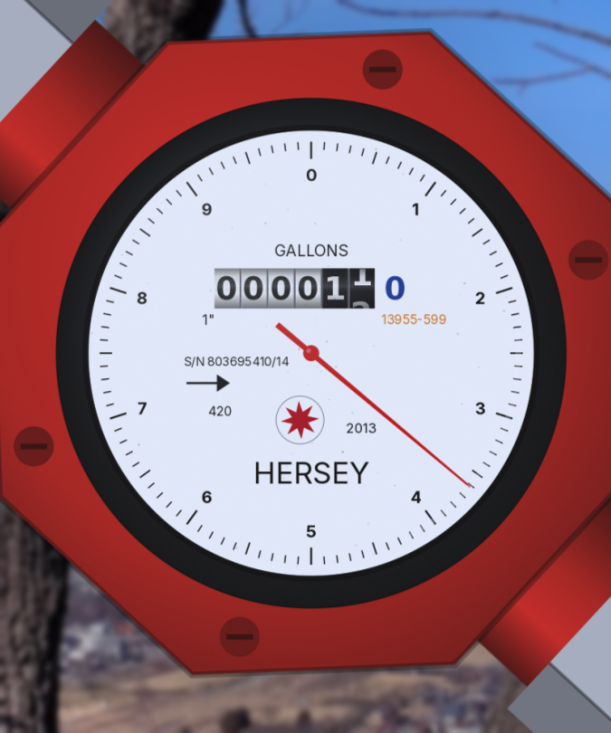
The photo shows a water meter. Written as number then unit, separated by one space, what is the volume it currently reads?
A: 113.6 gal
